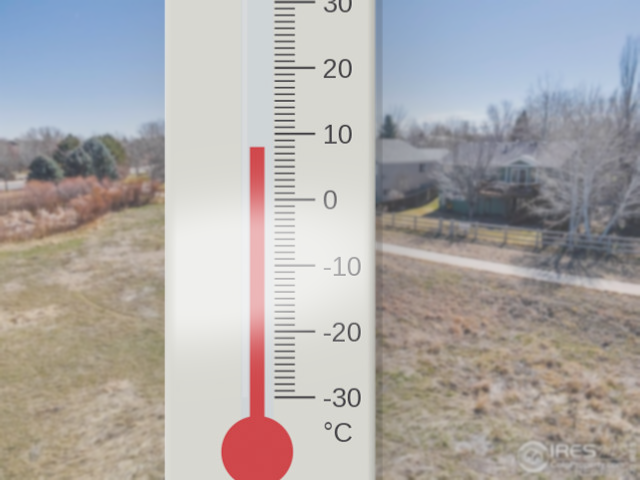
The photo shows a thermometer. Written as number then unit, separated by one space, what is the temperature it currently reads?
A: 8 °C
